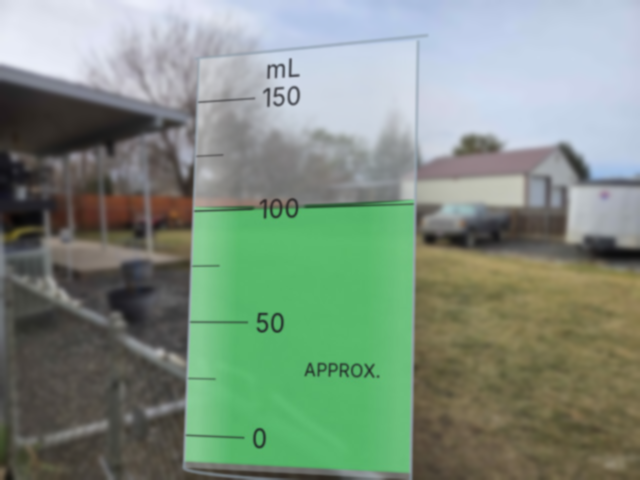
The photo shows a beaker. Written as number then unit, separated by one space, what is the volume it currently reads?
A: 100 mL
